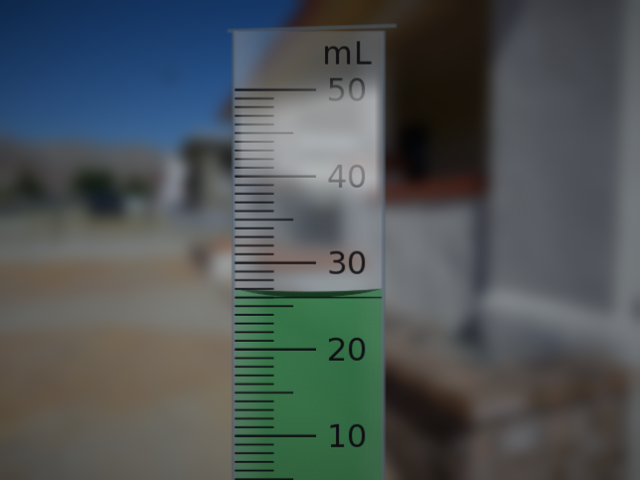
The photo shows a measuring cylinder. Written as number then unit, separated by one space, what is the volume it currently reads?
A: 26 mL
